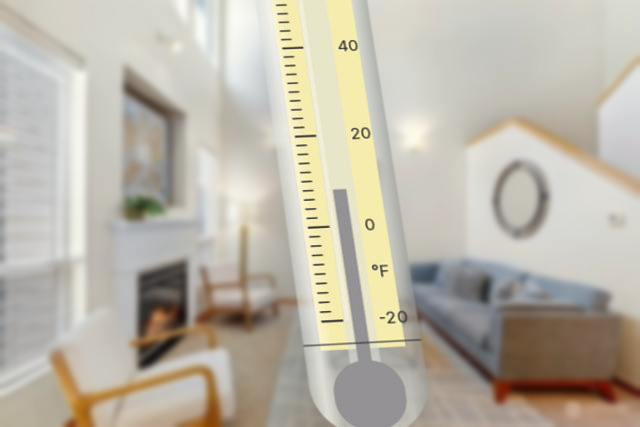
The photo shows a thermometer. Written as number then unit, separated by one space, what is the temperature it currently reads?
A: 8 °F
